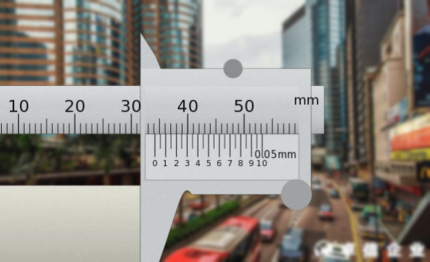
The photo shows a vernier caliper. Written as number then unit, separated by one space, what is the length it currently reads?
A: 34.2 mm
